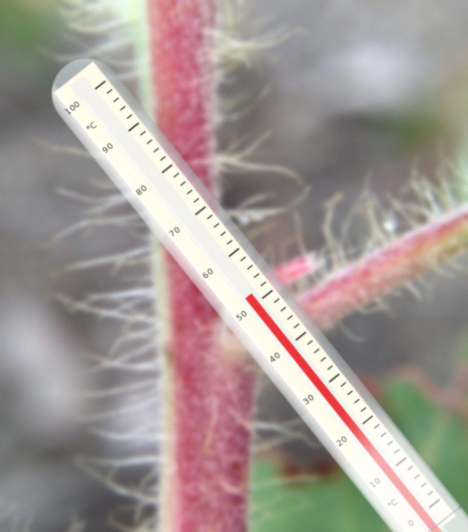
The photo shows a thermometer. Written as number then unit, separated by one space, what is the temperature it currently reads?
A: 52 °C
